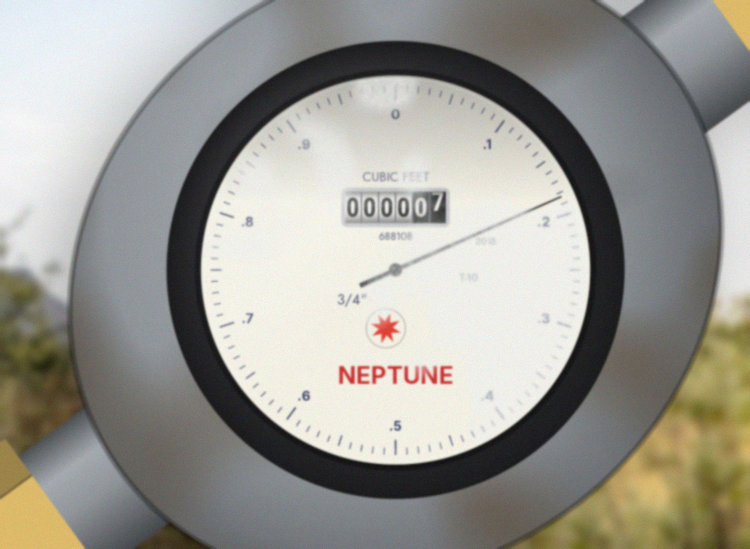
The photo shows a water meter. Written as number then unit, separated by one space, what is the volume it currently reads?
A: 7.18 ft³
